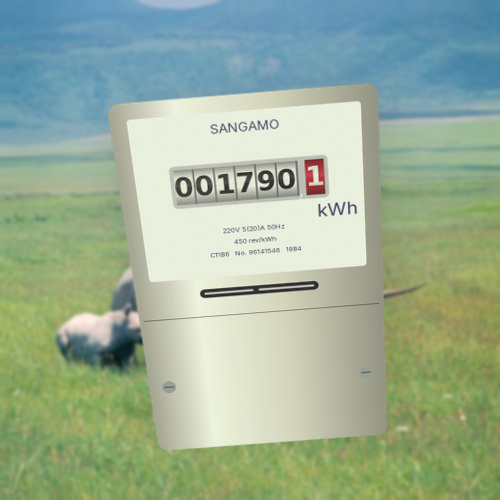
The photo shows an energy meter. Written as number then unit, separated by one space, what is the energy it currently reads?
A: 1790.1 kWh
